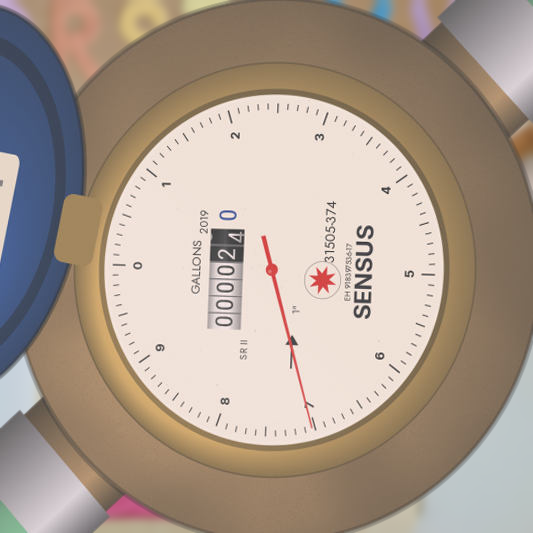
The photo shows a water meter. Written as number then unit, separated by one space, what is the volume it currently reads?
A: 237.0 gal
